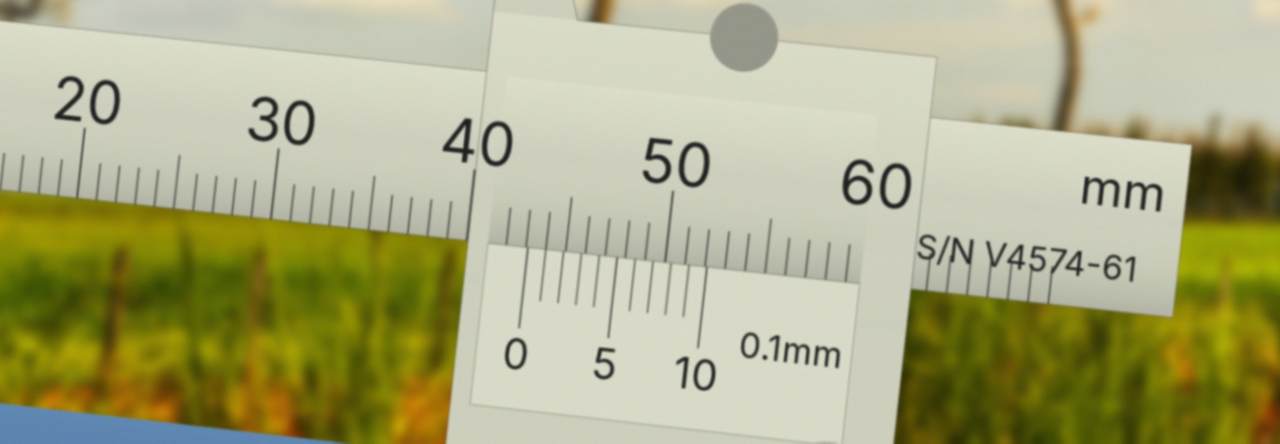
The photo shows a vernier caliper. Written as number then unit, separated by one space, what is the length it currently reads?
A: 43.1 mm
